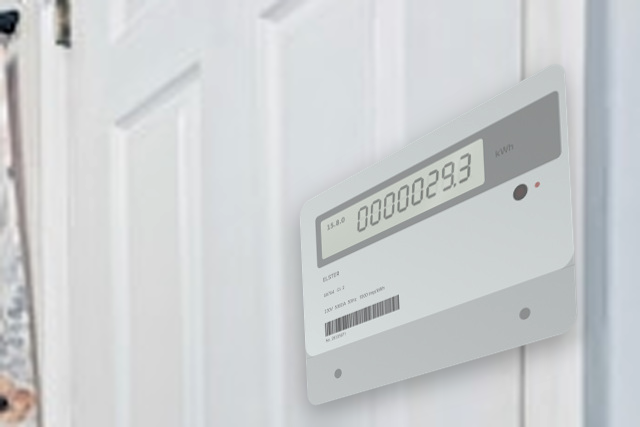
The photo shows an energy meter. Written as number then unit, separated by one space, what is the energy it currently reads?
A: 29.3 kWh
